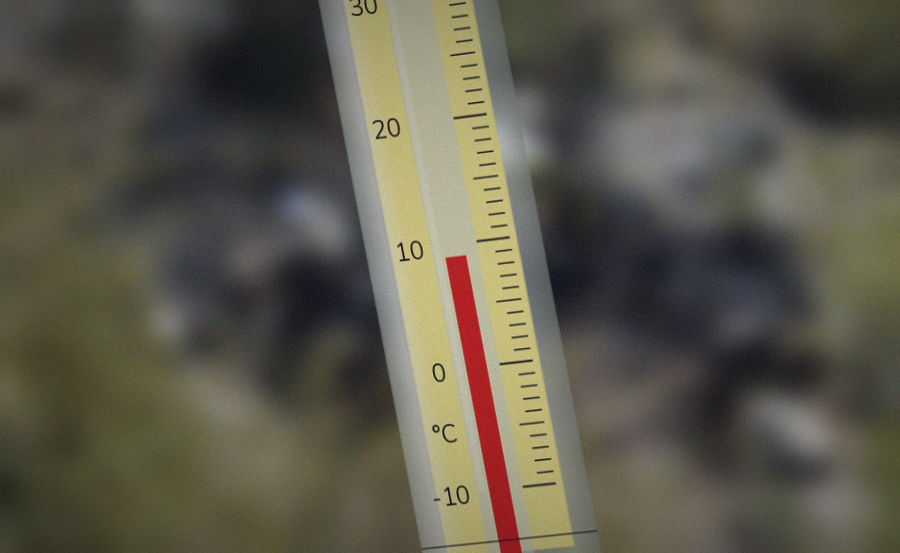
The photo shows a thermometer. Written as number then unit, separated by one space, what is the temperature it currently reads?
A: 9 °C
